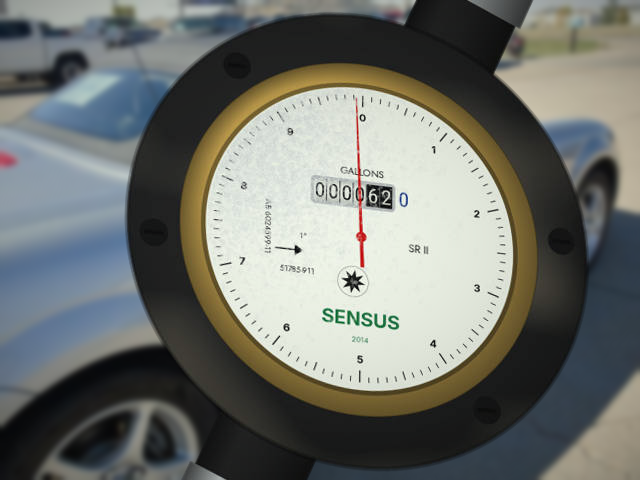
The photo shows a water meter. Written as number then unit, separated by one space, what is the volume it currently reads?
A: 619.9 gal
